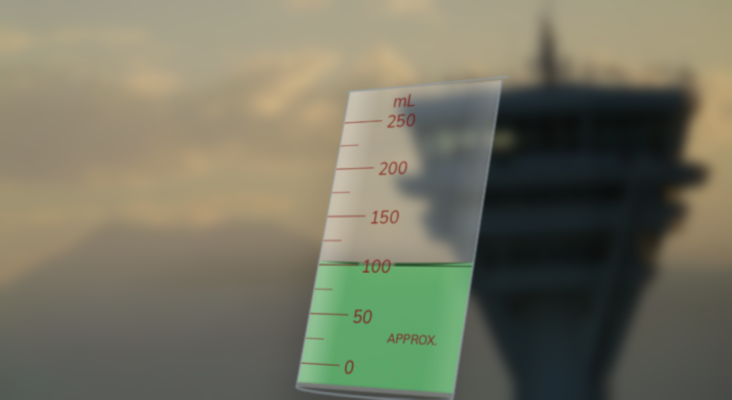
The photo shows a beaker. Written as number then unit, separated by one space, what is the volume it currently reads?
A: 100 mL
